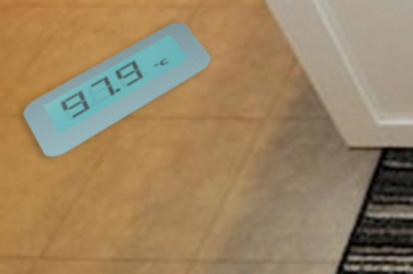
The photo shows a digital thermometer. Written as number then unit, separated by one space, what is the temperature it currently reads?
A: 97.9 °C
